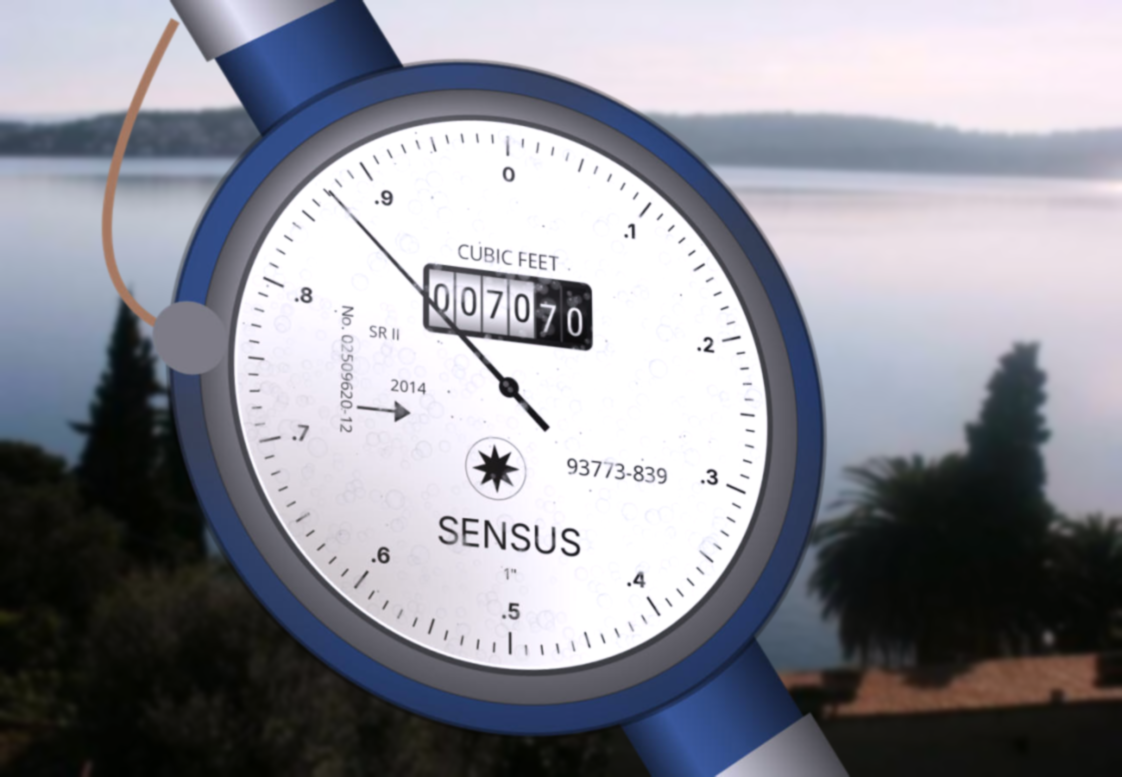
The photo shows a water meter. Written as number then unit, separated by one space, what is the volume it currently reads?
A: 7069.87 ft³
